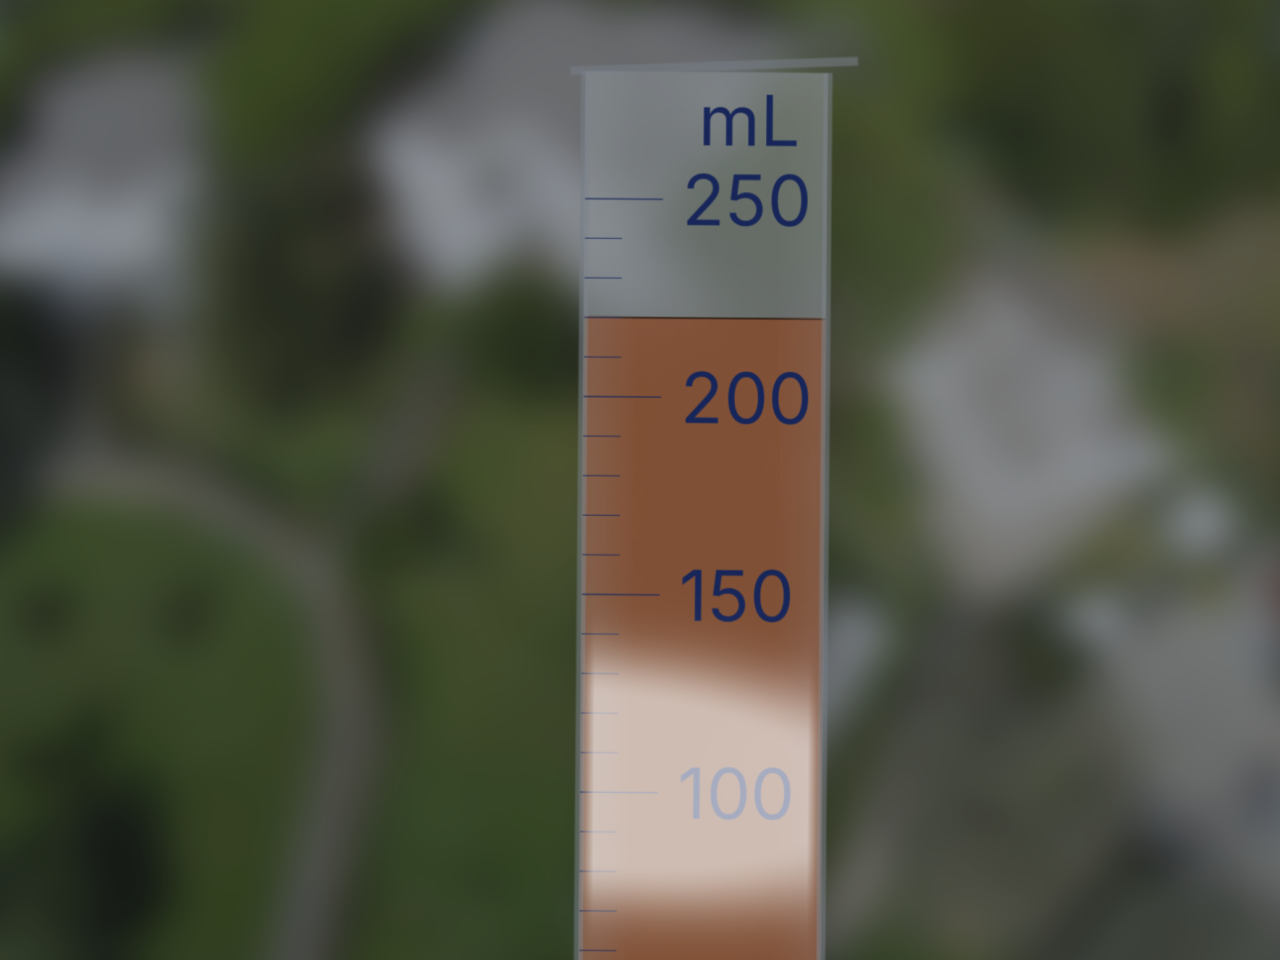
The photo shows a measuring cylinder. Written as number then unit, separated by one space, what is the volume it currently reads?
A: 220 mL
